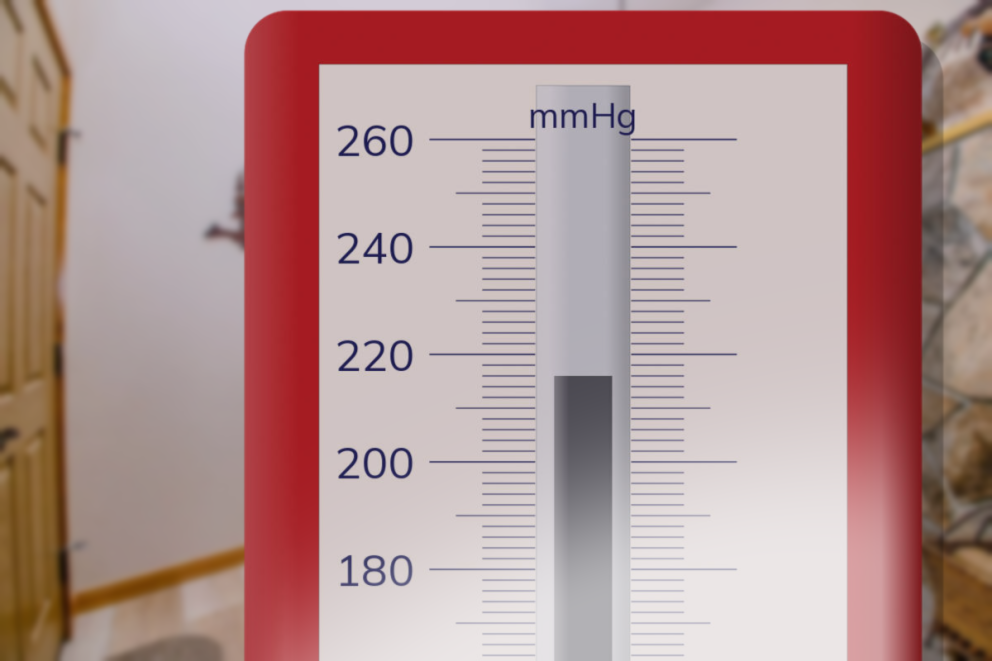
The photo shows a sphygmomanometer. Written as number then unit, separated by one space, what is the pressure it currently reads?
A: 216 mmHg
